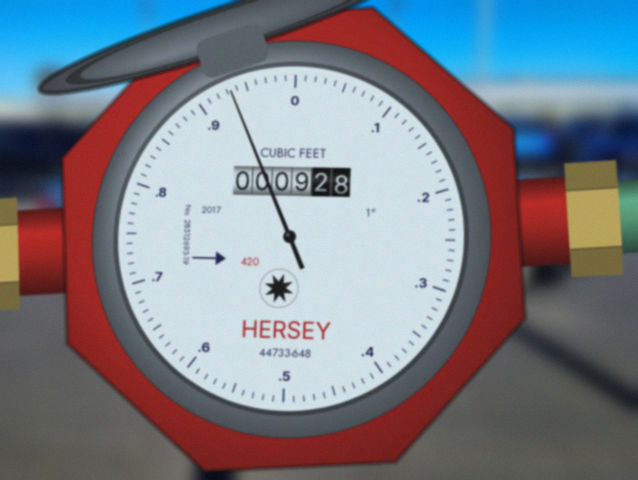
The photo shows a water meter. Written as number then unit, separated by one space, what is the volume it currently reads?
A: 927.93 ft³
